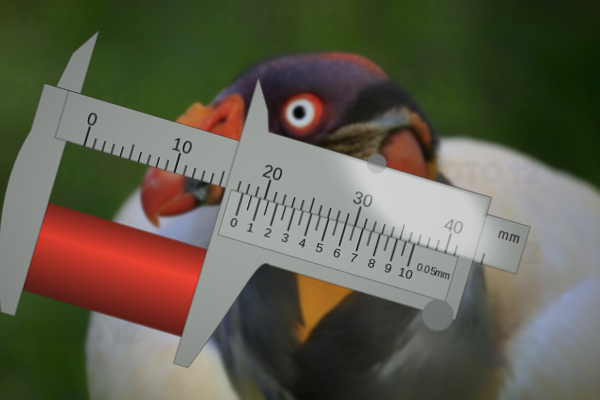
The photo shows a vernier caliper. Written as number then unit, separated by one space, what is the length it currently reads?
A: 17.6 mm
